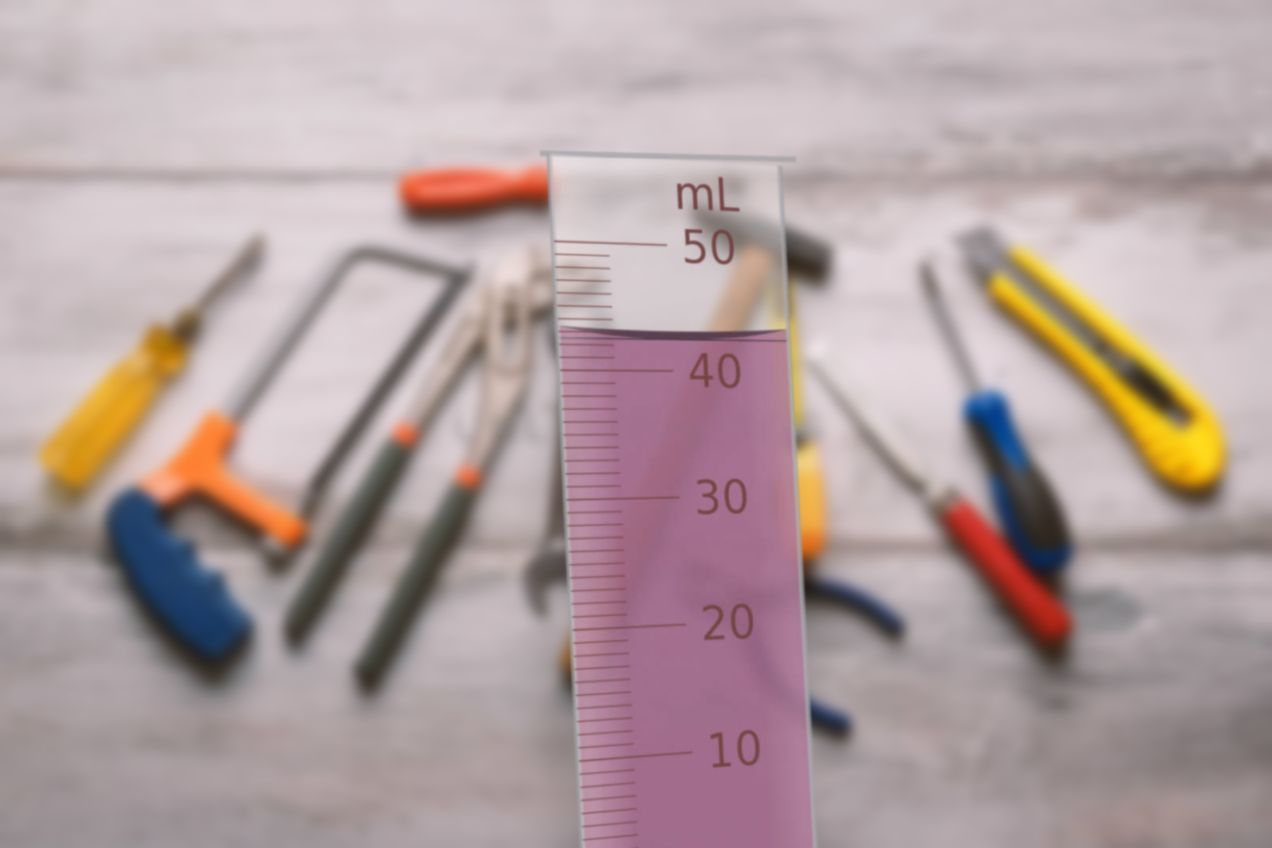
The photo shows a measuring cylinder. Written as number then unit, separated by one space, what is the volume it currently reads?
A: 42.5 mL
